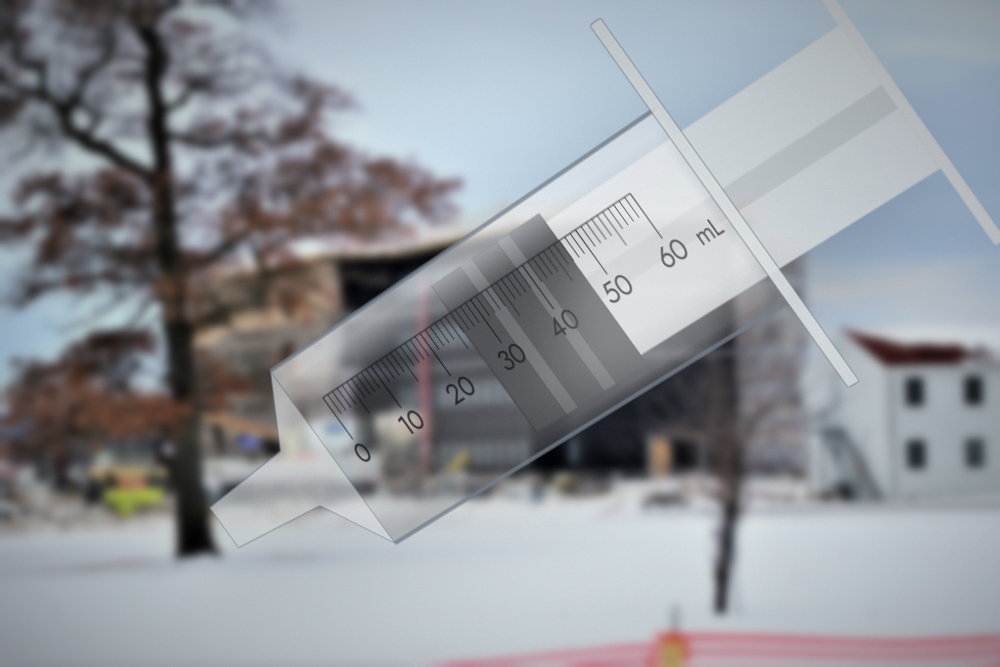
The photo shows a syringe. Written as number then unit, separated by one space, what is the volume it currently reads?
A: 26 mL
